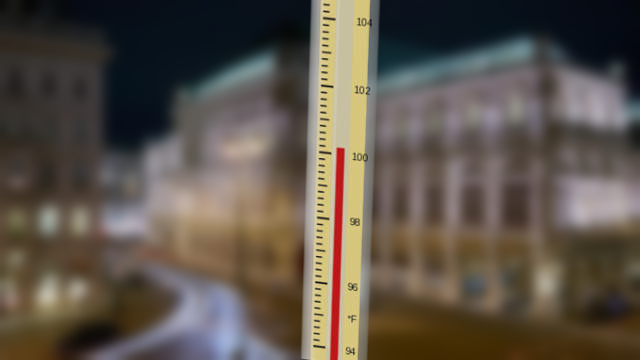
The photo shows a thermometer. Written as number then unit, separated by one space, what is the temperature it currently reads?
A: 100.2 °F
